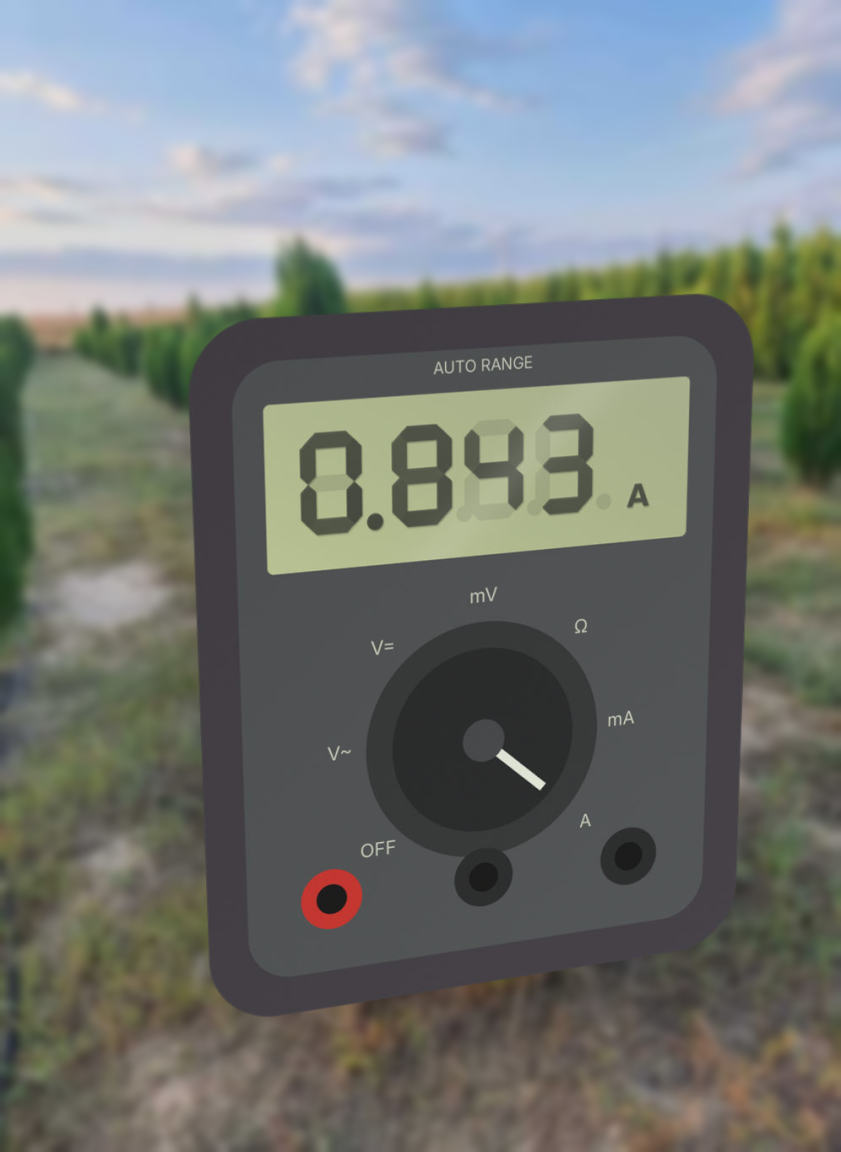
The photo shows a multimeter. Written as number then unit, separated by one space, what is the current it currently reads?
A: 0.843 A
